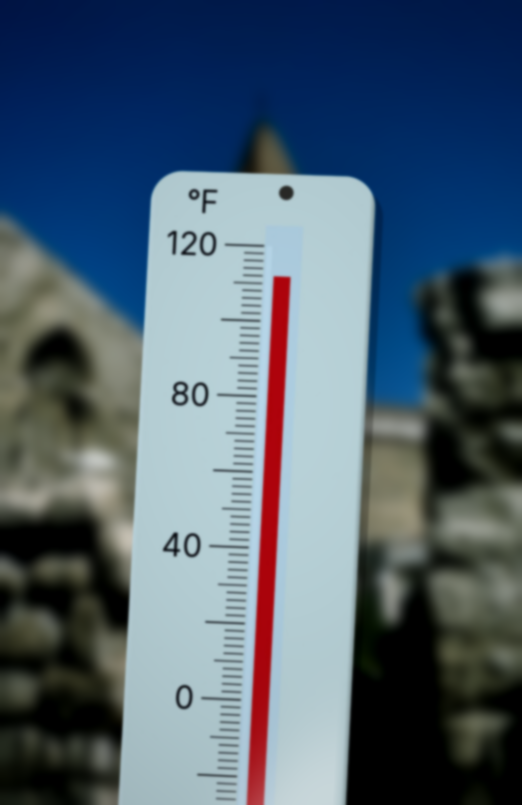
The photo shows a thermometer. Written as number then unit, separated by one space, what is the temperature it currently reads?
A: 112 °F
